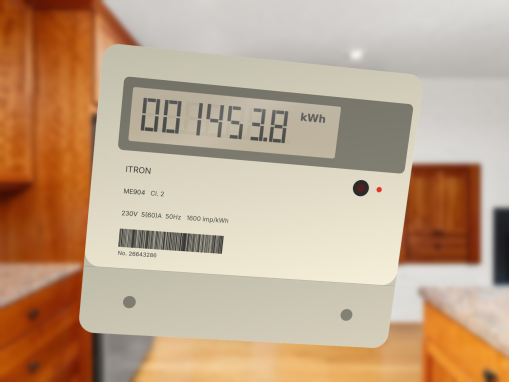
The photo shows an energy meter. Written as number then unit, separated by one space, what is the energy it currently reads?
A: 1453.8 kWh
